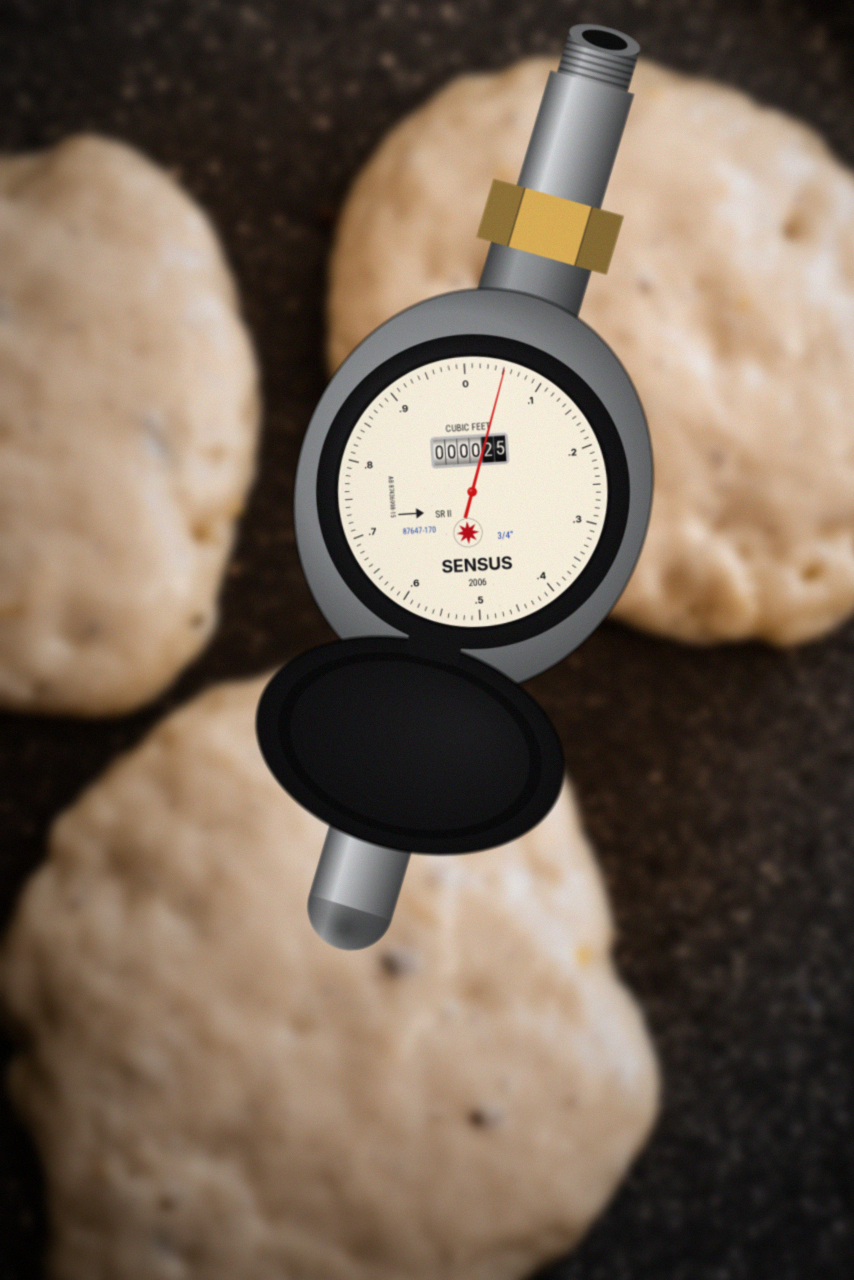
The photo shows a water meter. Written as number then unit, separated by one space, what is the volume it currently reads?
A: 25.05 ft³
